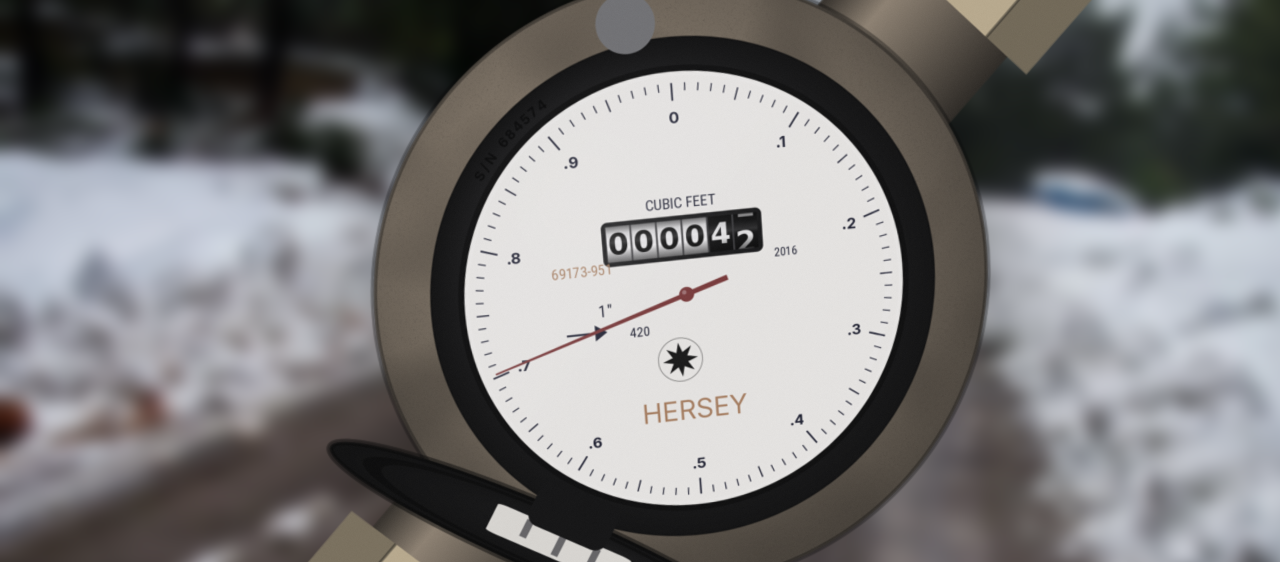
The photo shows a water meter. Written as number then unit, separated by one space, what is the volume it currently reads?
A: 41.70 ft³
